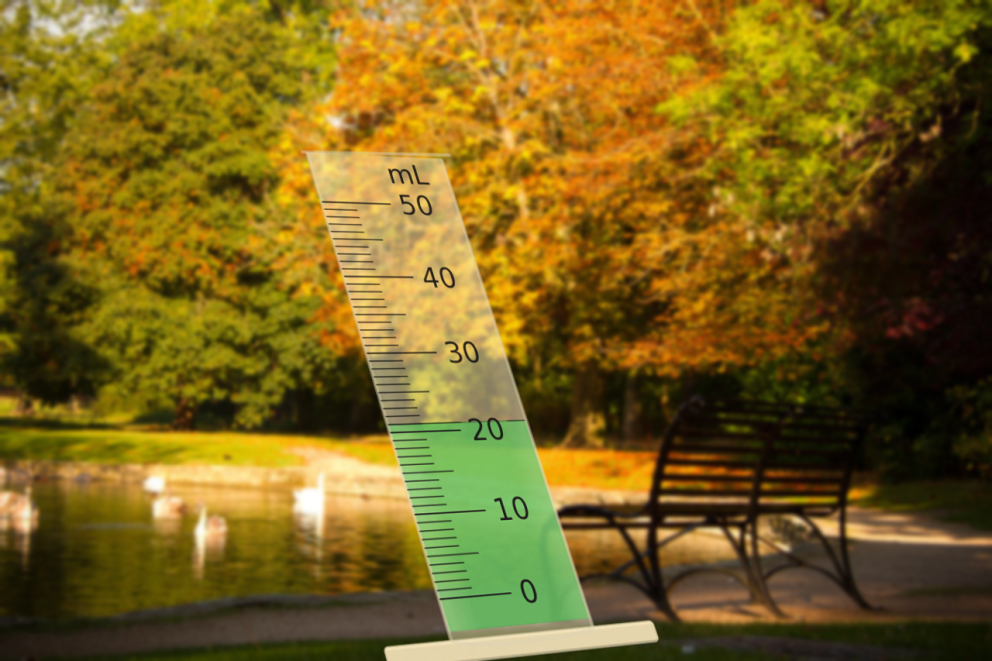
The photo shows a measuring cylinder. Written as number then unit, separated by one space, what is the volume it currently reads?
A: 21 mL
